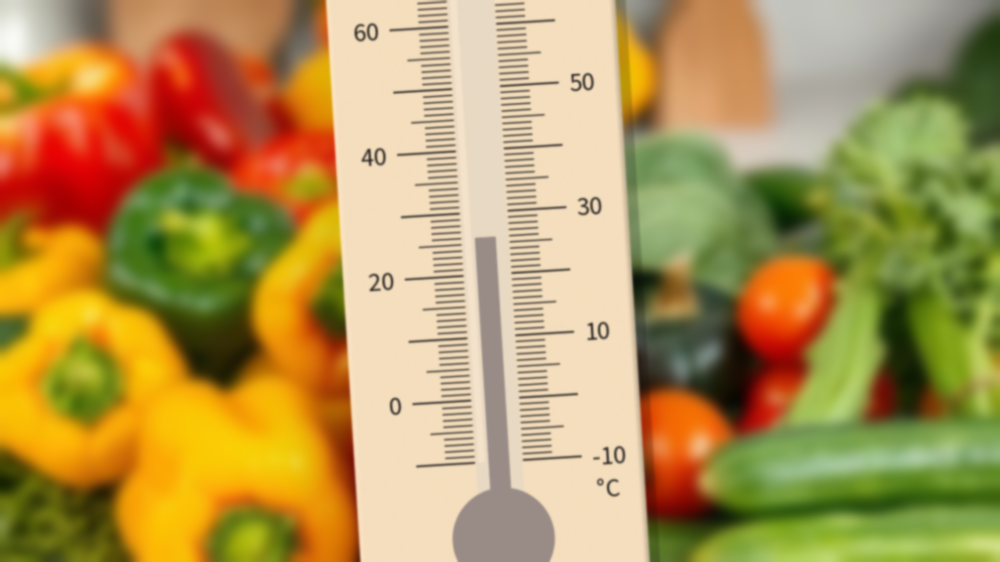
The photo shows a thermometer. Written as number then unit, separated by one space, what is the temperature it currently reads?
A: 26 °C
